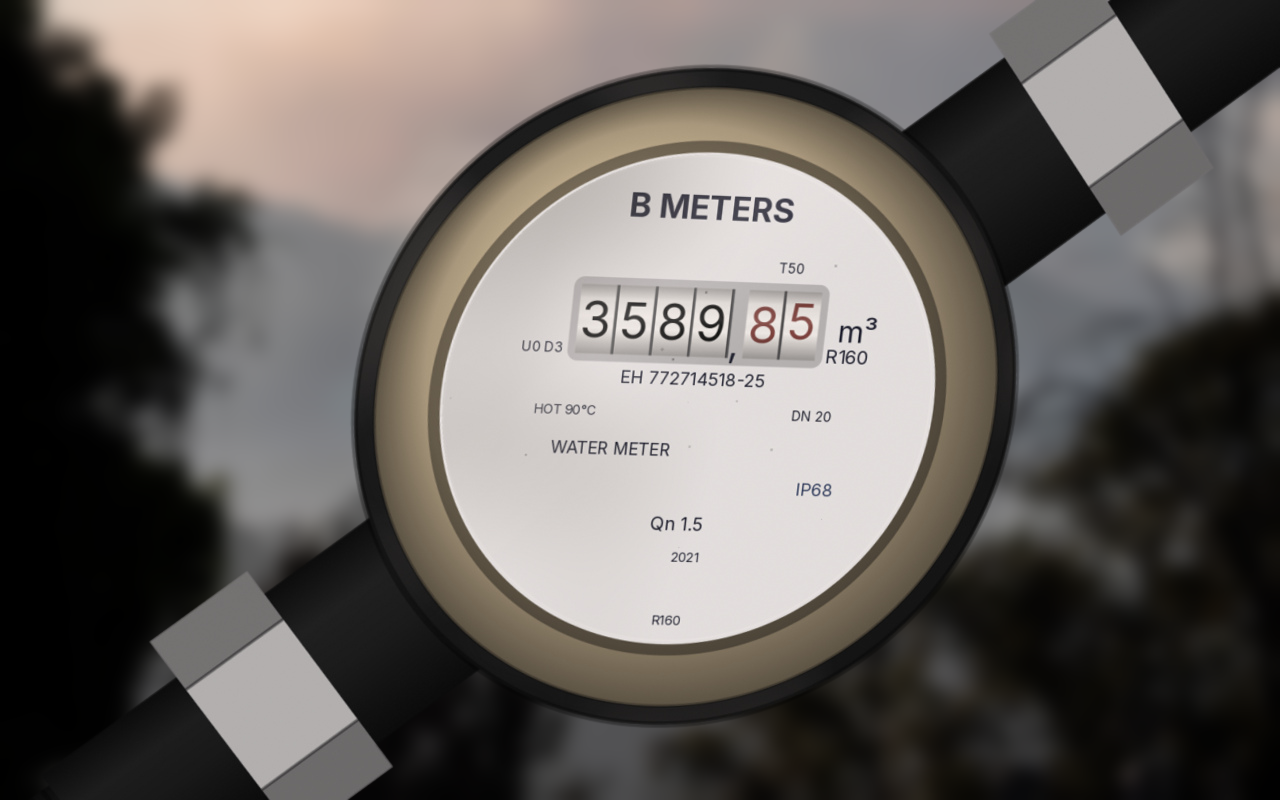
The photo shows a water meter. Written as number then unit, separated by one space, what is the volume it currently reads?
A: 3589.85 m³
